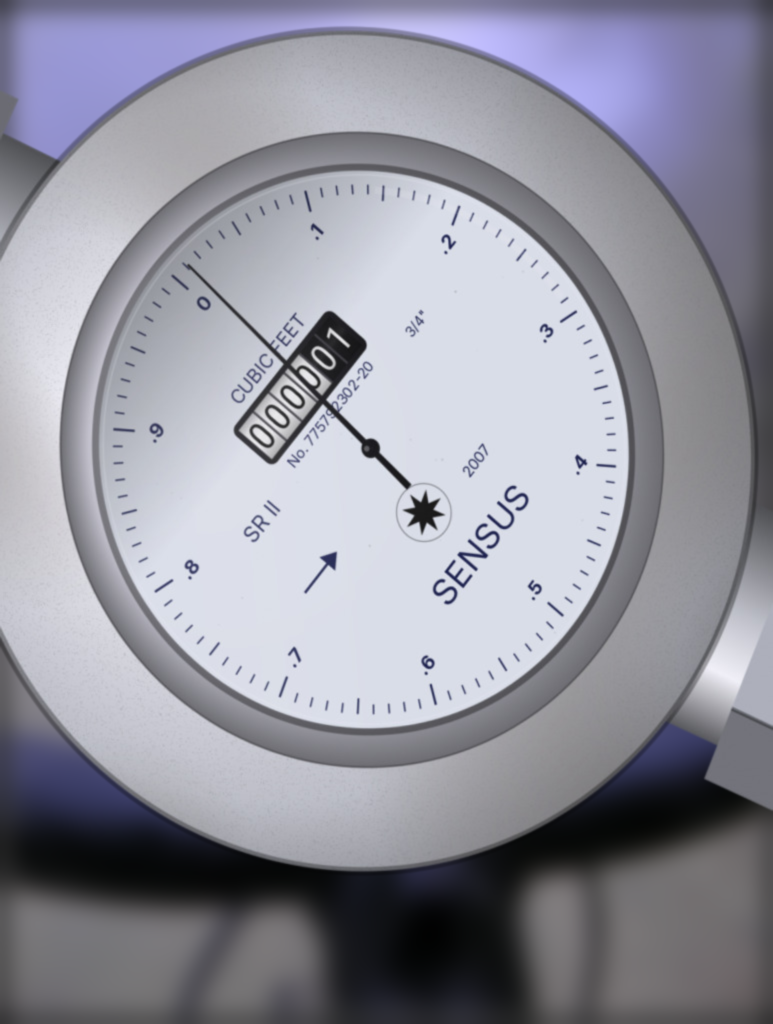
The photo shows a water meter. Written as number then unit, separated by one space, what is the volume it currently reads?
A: 1.01 ft³
